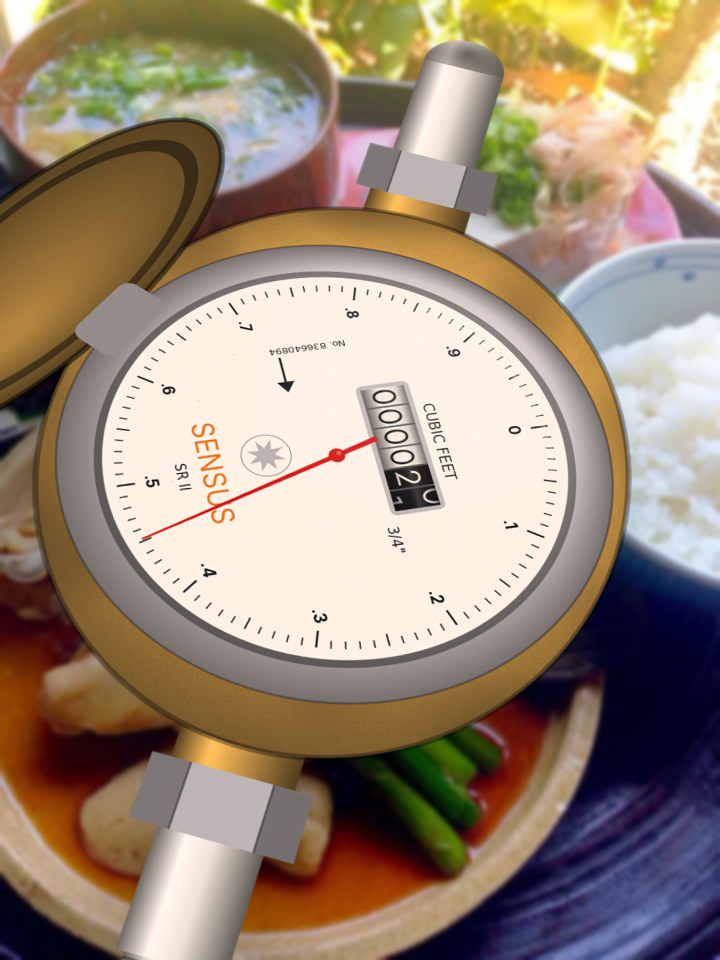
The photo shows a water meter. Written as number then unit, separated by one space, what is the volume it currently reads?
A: 20.45 ft³
